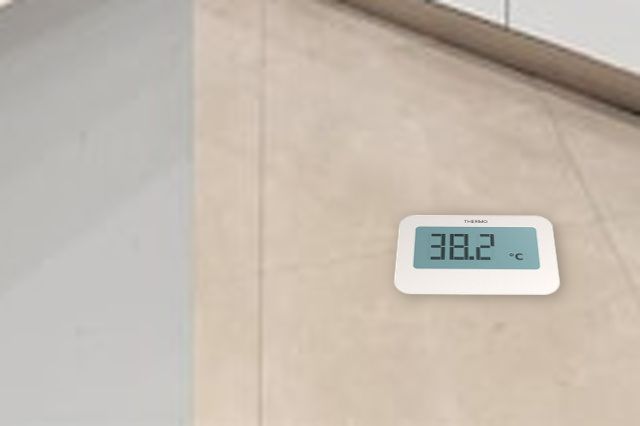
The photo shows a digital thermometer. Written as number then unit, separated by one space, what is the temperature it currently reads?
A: 38.2 °C
